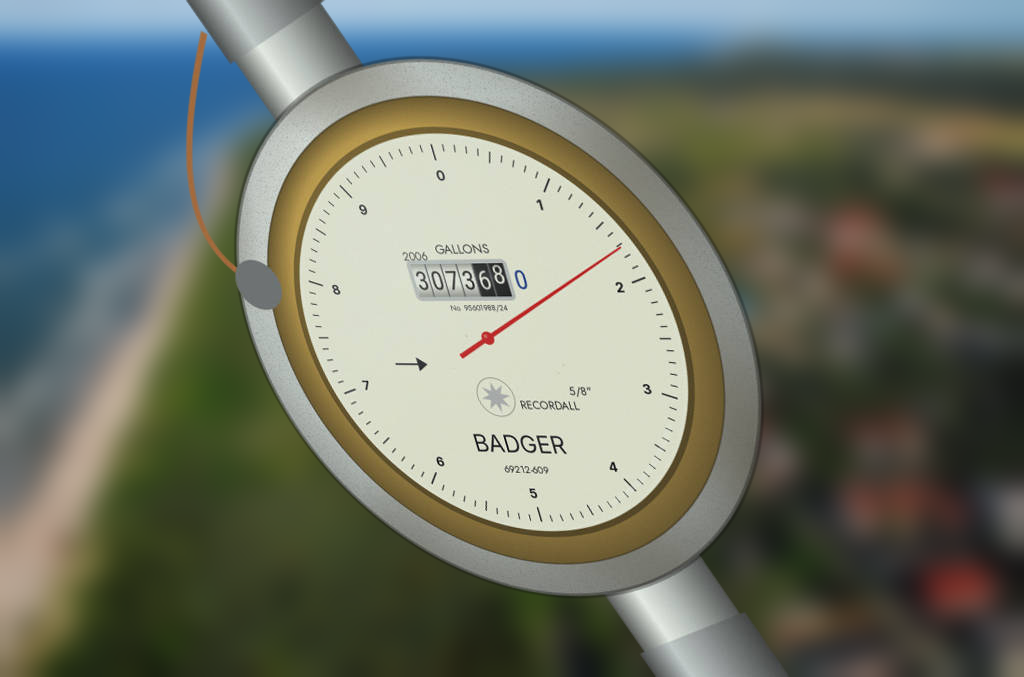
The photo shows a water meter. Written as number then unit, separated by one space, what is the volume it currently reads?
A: 3073681.7 gal
